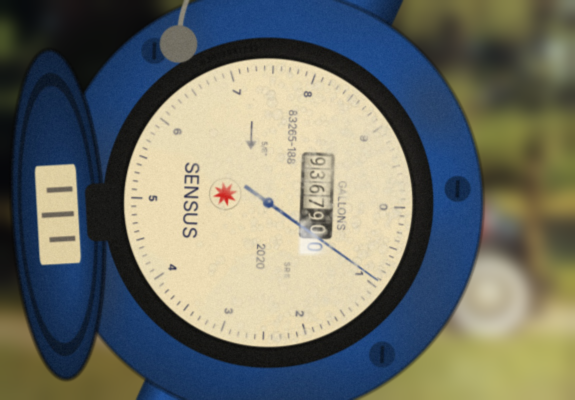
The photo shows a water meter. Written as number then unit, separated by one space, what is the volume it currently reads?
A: 9367900.9 gal
